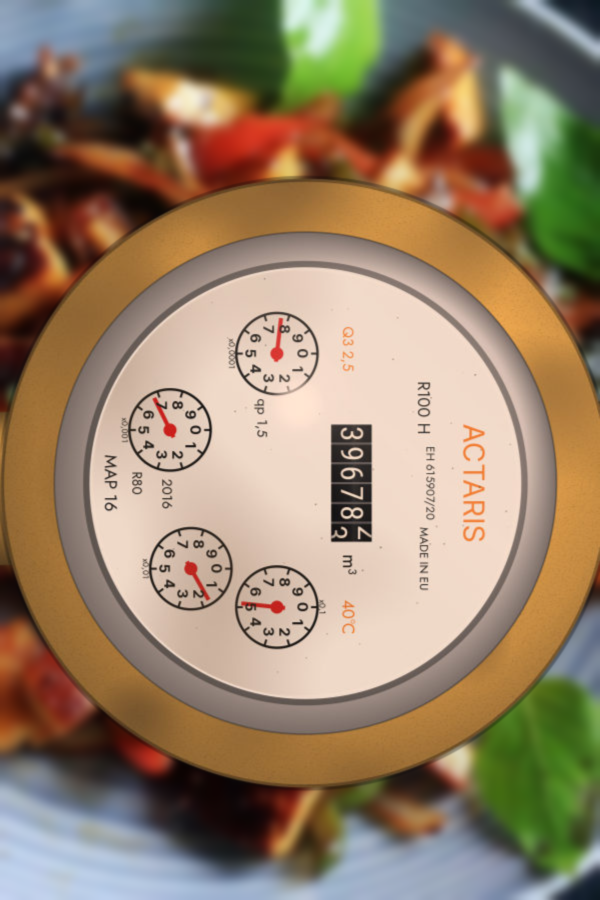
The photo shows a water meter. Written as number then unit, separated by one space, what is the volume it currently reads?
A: 396782.5167 m³
